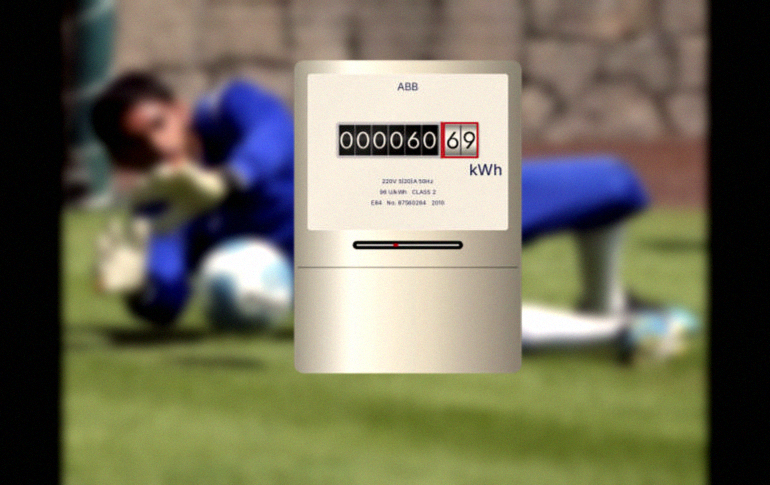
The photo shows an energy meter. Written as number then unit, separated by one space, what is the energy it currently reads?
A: 60.69 kWh
